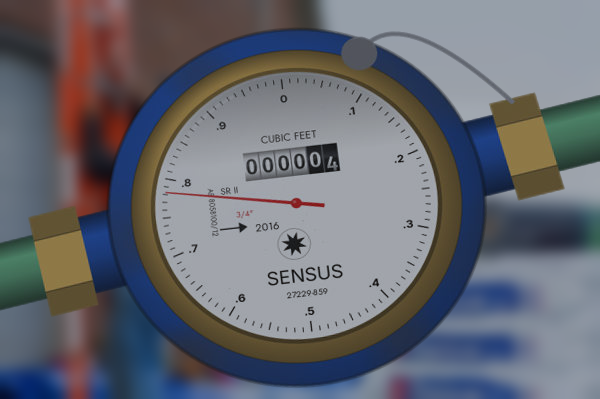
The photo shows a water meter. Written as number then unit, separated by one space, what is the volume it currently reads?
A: 3.78 ft³
